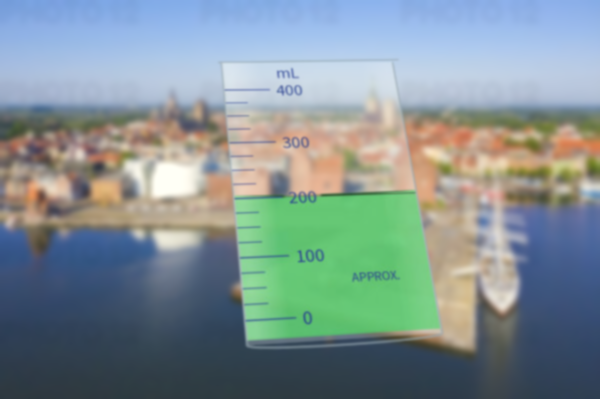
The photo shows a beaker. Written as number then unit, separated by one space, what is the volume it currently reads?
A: 200 mL
